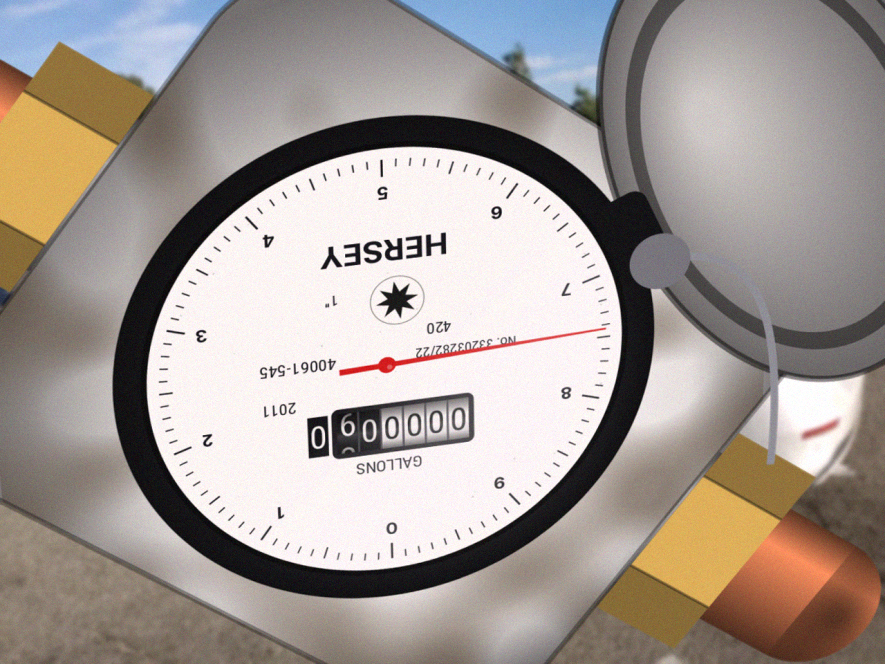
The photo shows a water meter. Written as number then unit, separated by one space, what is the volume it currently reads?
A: 87.4 gal
